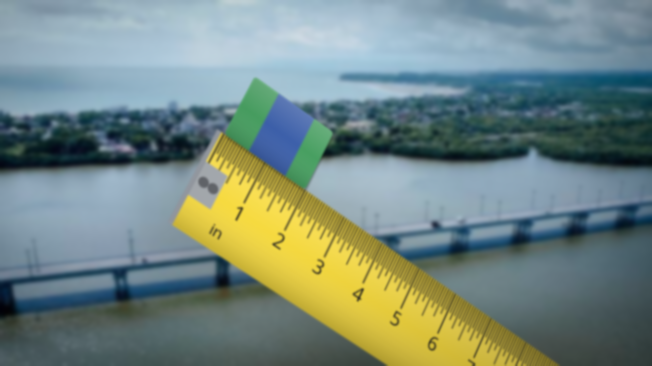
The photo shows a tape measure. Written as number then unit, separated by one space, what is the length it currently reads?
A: 2 in
